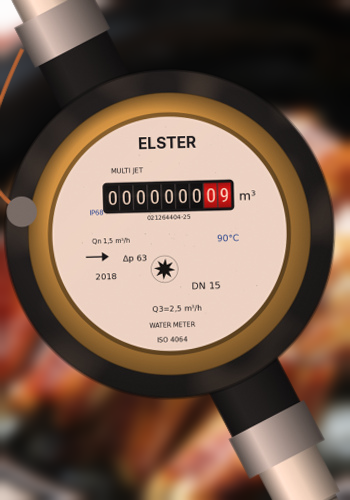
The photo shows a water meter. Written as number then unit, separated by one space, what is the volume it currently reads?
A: 0.09 m³
